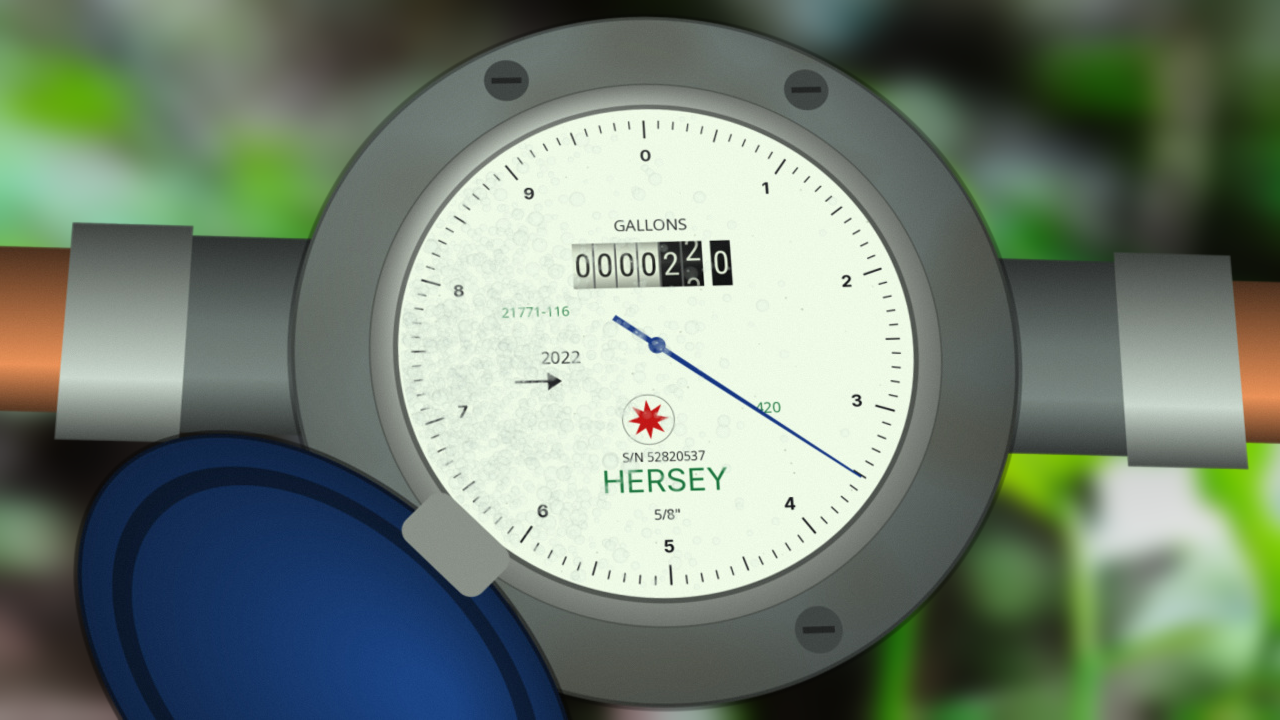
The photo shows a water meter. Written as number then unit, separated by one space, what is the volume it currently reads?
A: 223.5 gal
